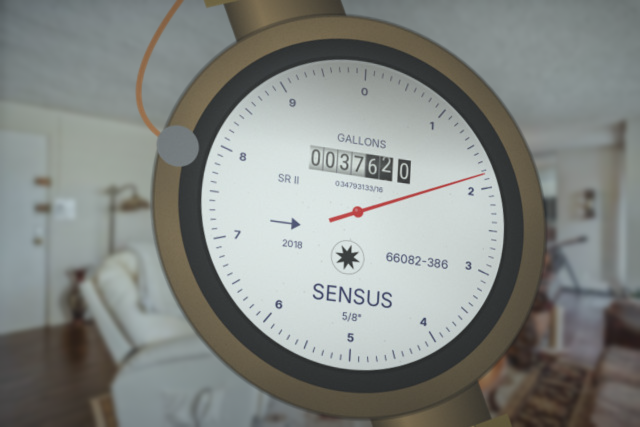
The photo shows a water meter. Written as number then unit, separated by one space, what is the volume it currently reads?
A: 37621.8 gal
